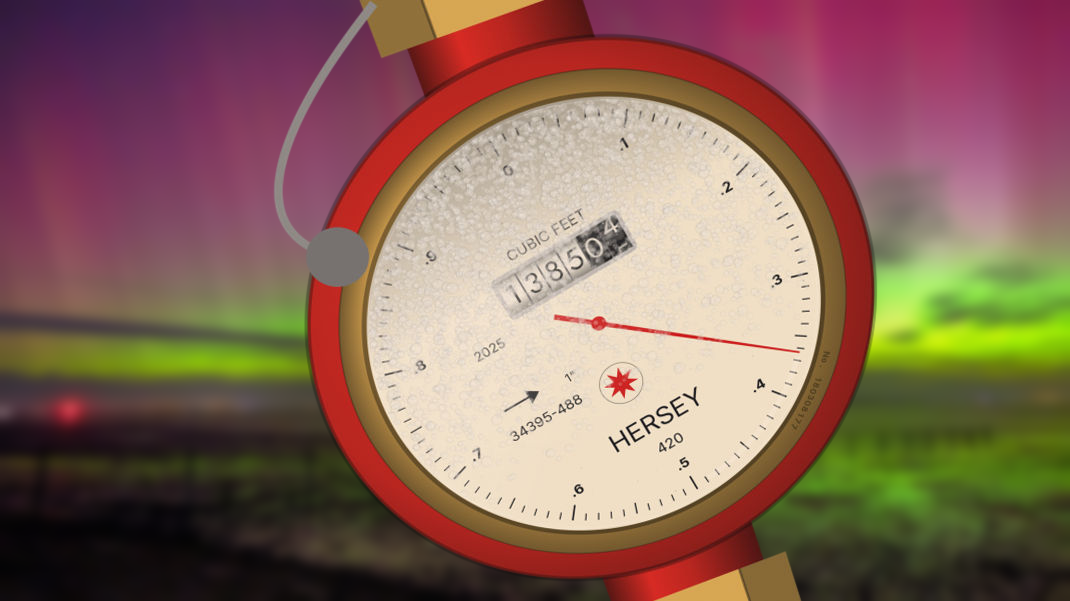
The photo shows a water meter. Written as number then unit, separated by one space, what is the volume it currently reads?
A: 138504.36 ft³
